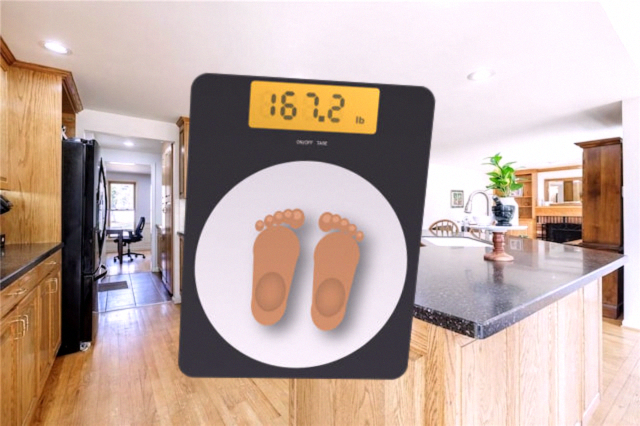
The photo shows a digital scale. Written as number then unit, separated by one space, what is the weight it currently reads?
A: 167.2 lb
